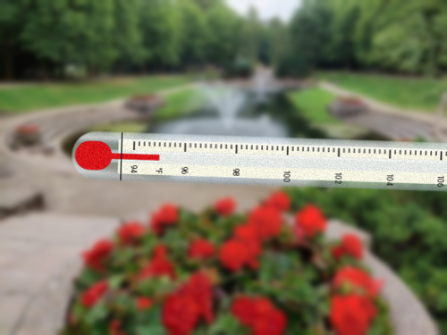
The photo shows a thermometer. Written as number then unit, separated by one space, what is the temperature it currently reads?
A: 95 °F
